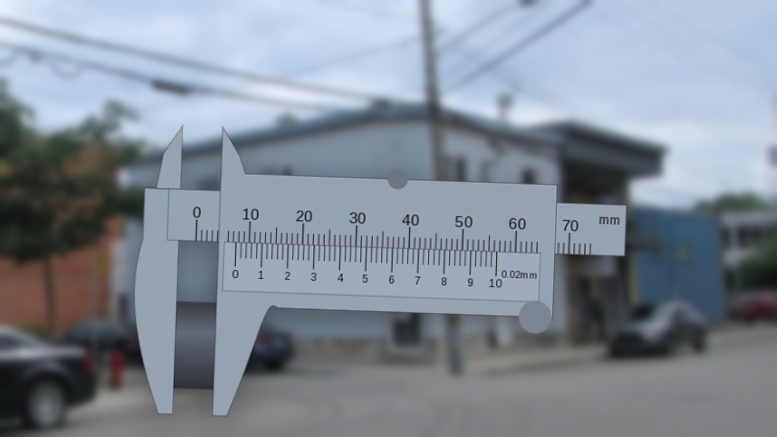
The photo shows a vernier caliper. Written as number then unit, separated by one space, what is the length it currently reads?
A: 7.5 mm
